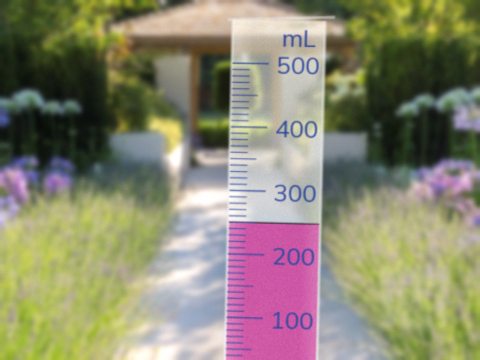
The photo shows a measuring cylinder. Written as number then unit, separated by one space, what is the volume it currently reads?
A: 250 mL
